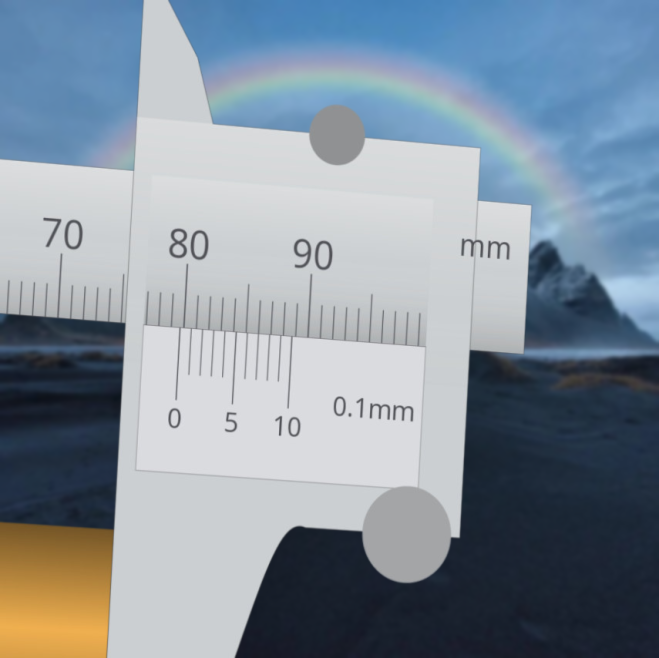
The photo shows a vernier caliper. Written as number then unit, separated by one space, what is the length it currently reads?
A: 79.7 mm
